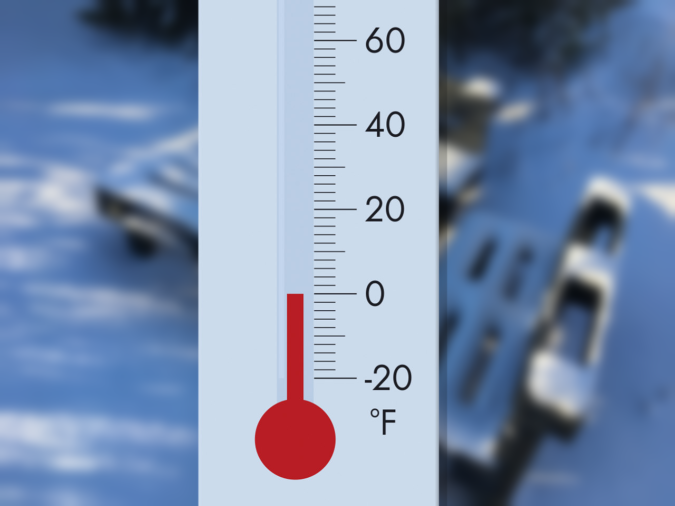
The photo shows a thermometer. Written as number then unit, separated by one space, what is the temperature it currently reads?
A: 0 °F
